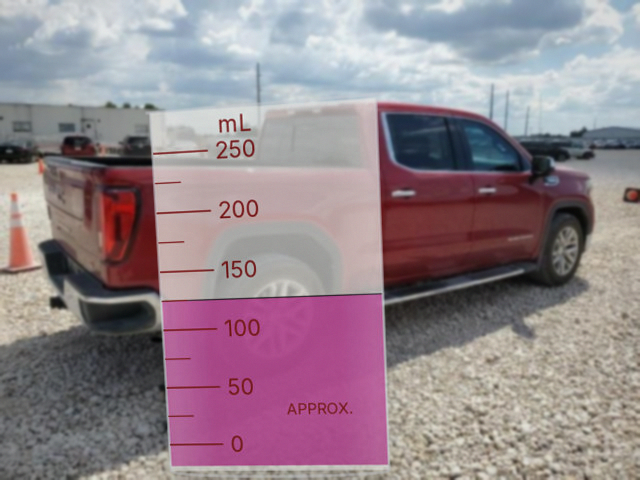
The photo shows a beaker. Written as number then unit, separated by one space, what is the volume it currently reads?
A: 125 mL
